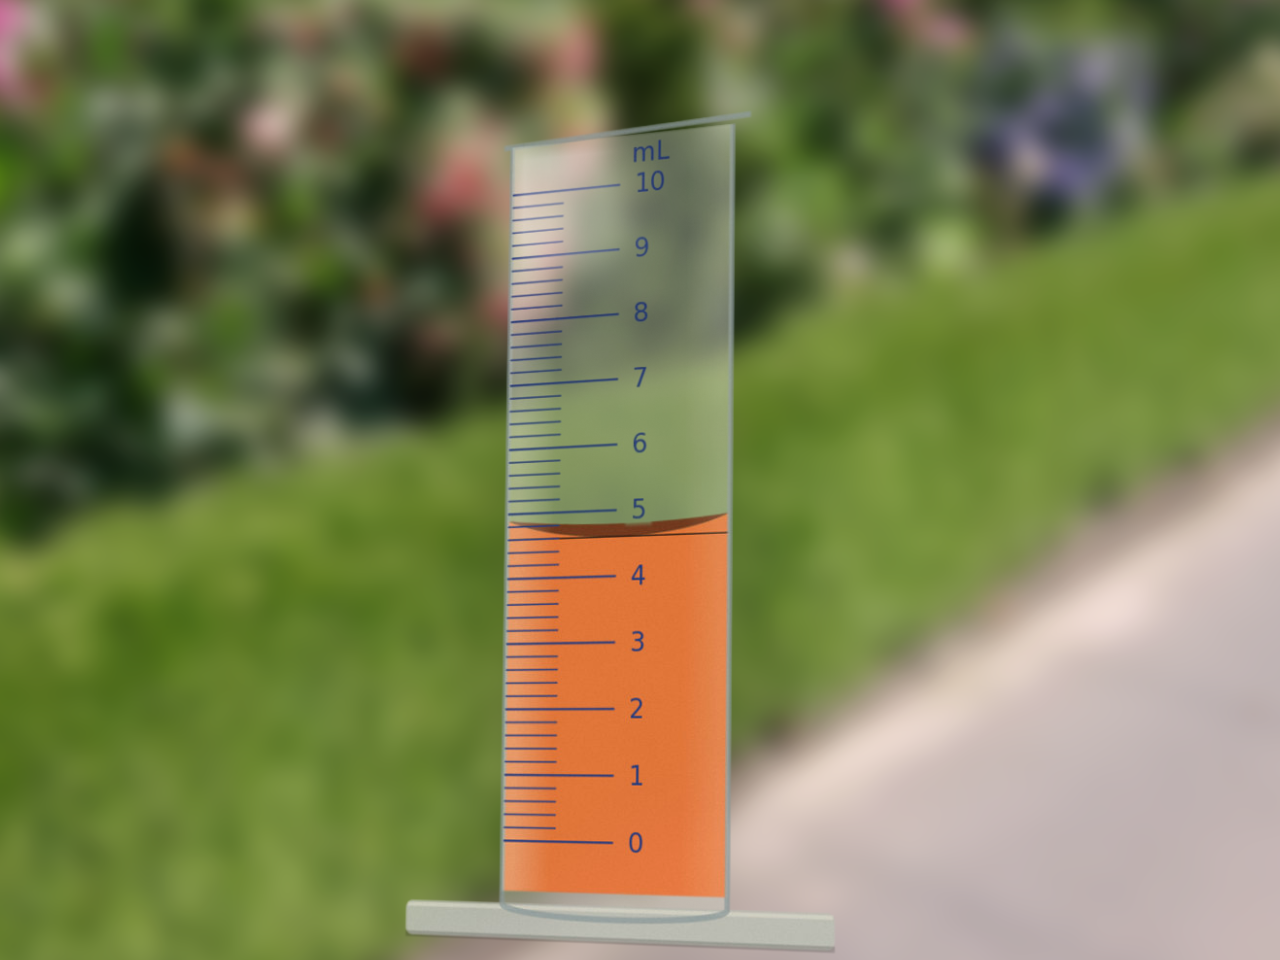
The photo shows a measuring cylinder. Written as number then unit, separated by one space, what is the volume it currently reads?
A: 4.6 mL
